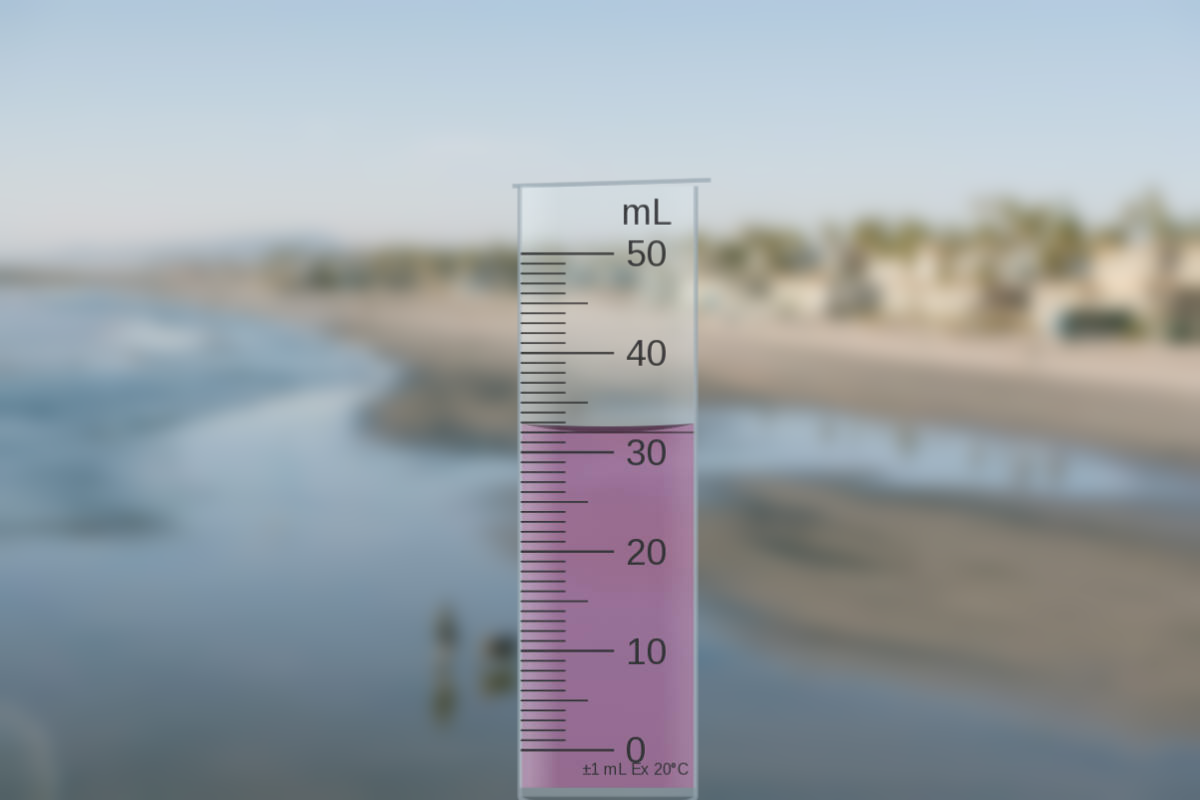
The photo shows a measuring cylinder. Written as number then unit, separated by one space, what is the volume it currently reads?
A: 32 mL
